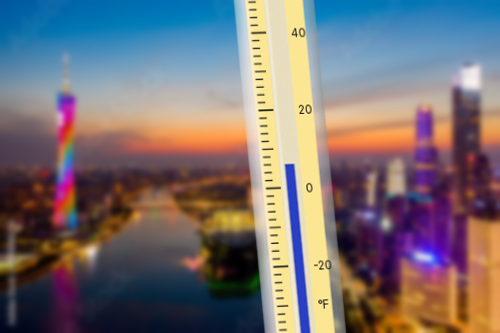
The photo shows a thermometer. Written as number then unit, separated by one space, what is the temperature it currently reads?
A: 6 °F
